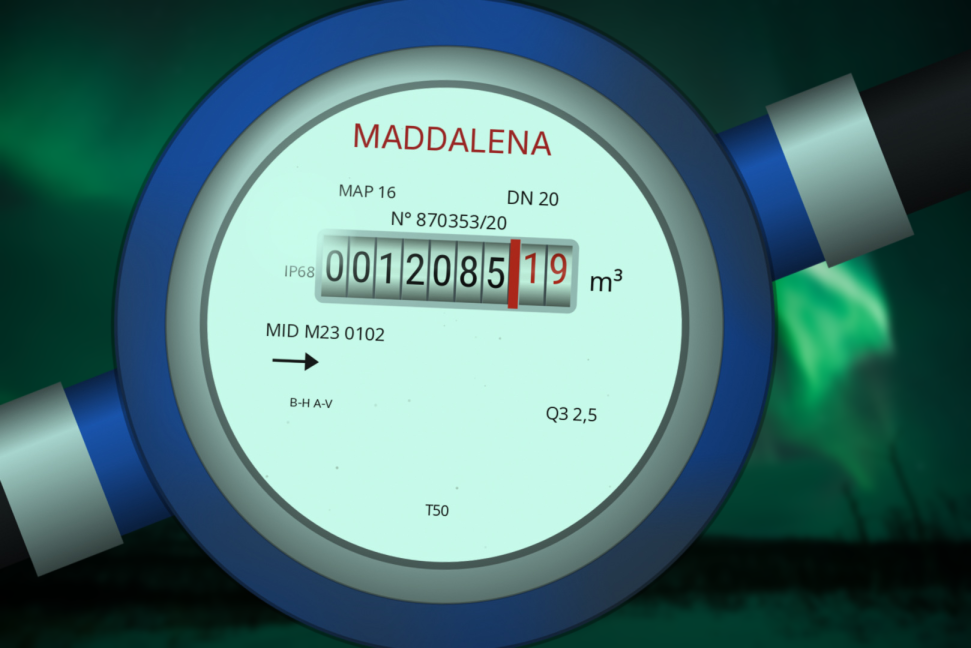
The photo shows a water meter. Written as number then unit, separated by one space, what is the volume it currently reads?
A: 12085.19 m³
